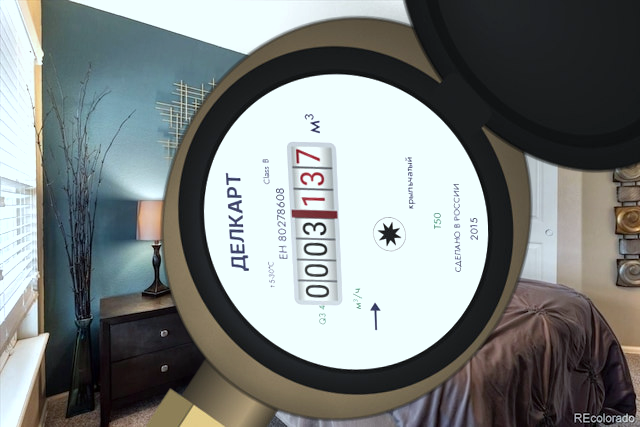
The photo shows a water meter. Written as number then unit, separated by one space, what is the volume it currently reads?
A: 3.137 m³
